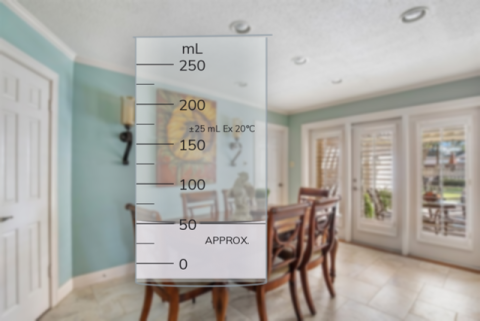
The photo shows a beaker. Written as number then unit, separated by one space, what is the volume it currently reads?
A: 50 mL
